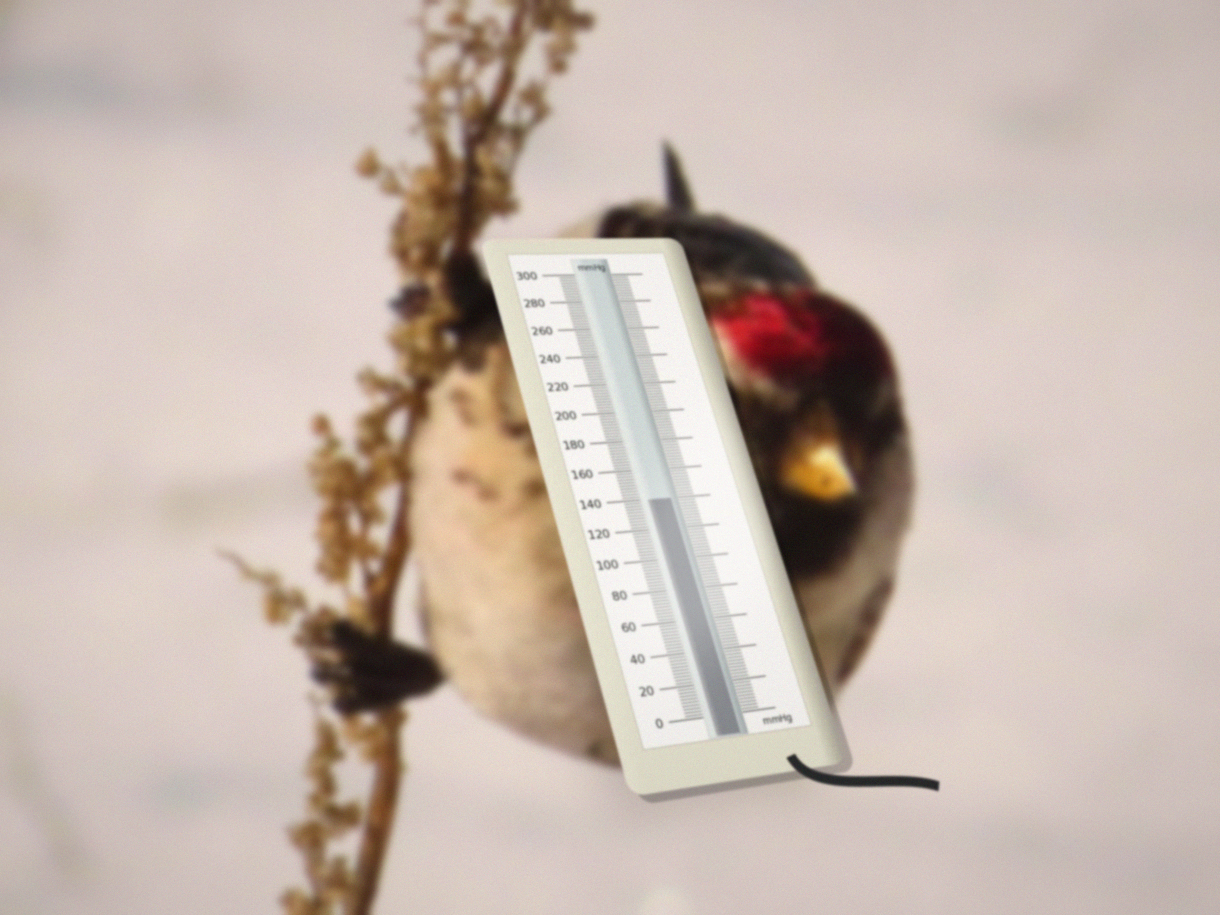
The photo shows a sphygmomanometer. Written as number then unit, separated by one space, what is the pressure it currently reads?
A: 140 mmHg
